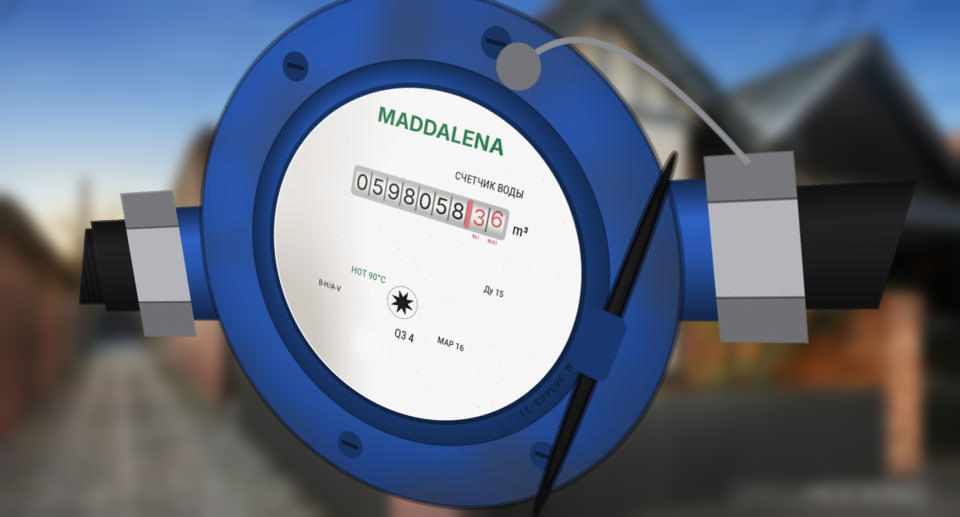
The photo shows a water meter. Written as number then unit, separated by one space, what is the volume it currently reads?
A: 598058.36 m³
